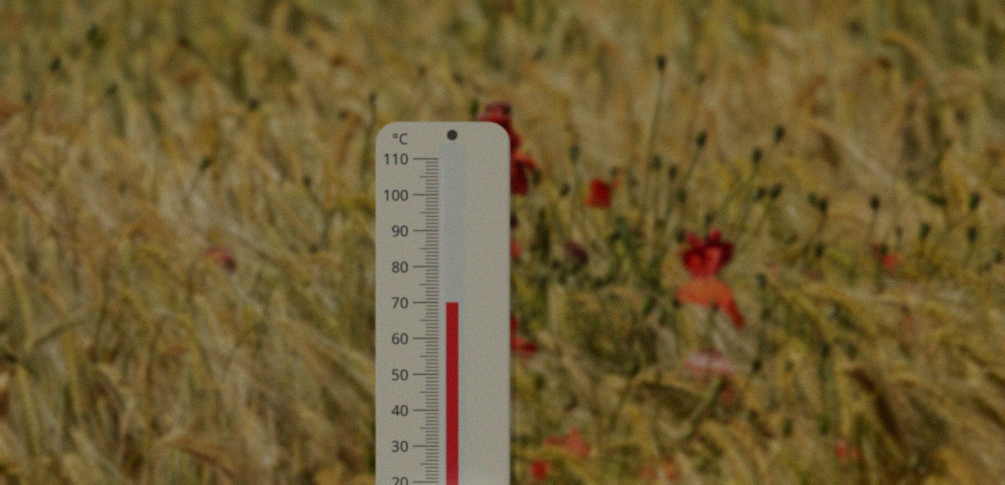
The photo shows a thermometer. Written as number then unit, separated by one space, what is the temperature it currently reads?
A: 70 °C
